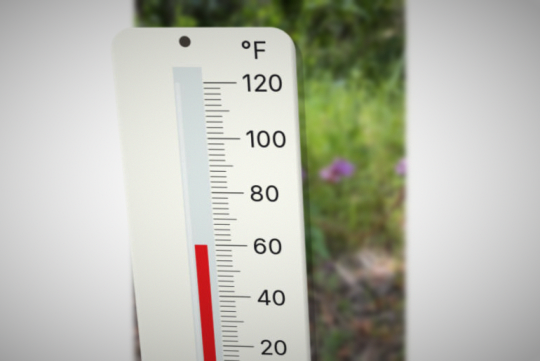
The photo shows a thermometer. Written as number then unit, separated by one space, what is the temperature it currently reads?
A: 60 °F
